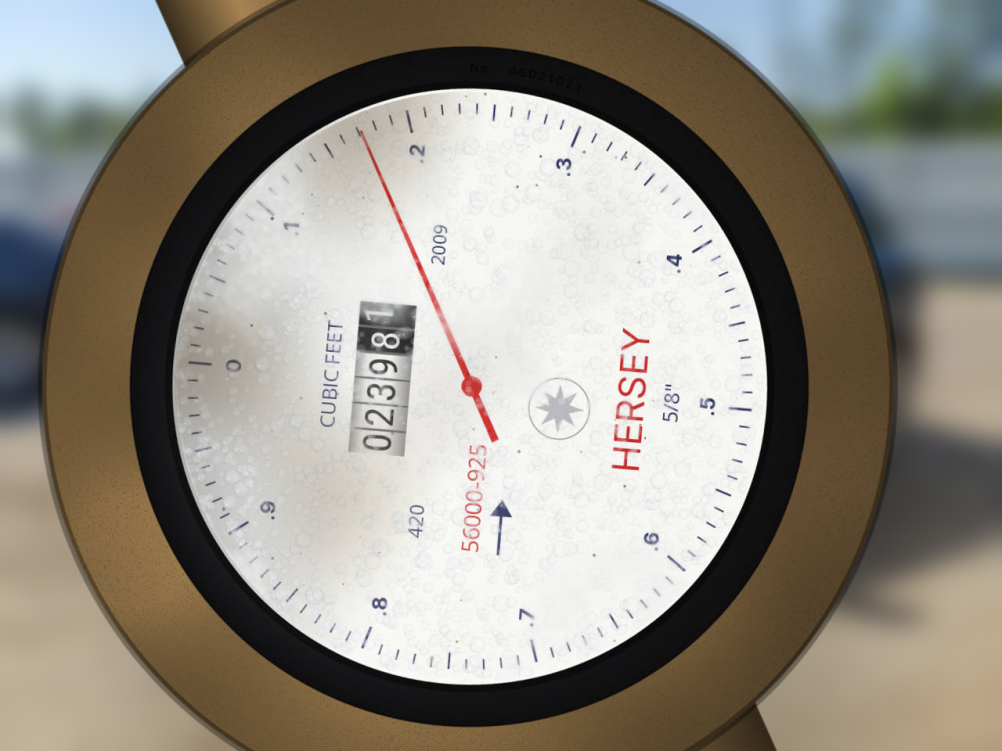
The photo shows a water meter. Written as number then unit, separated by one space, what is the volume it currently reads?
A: 23981.17 ft³
